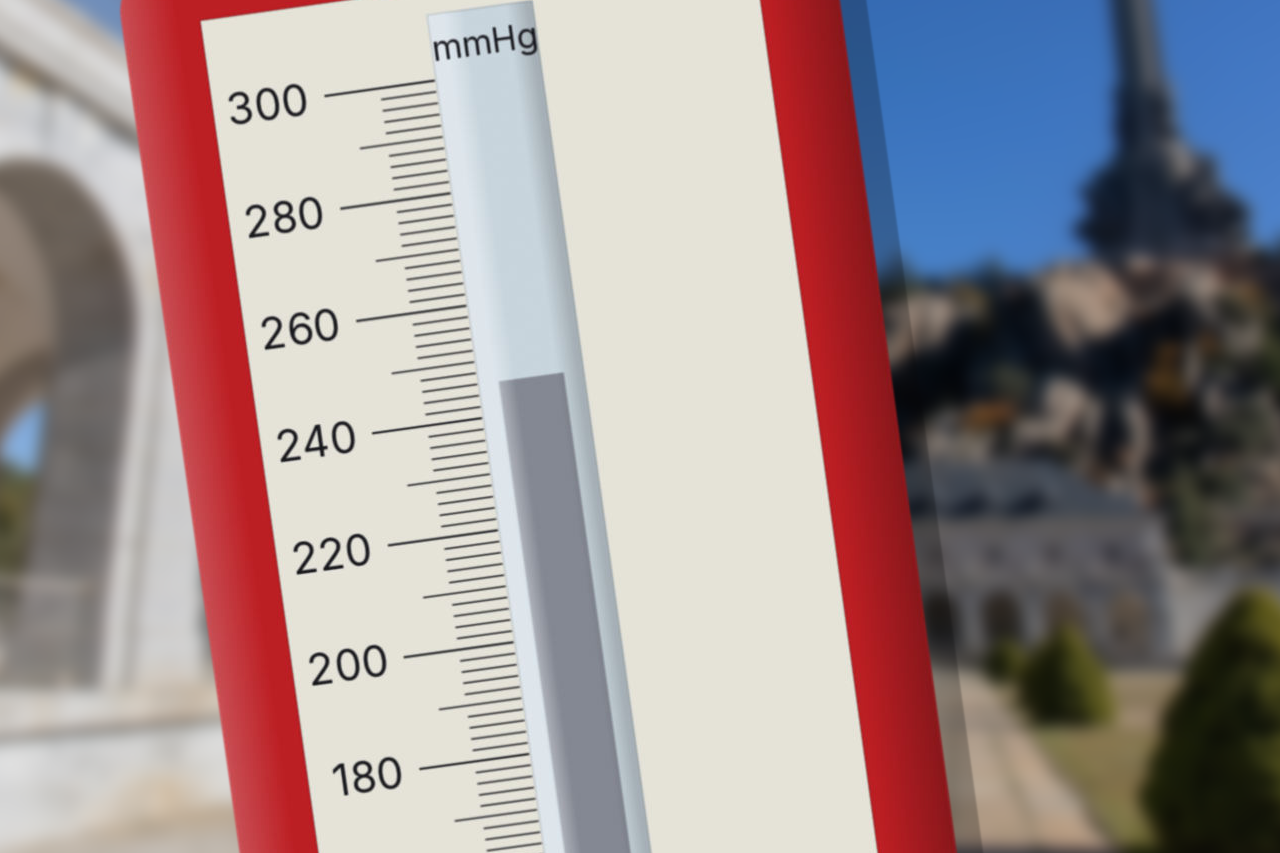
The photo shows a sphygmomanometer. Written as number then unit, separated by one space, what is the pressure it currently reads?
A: 246 mmHg
